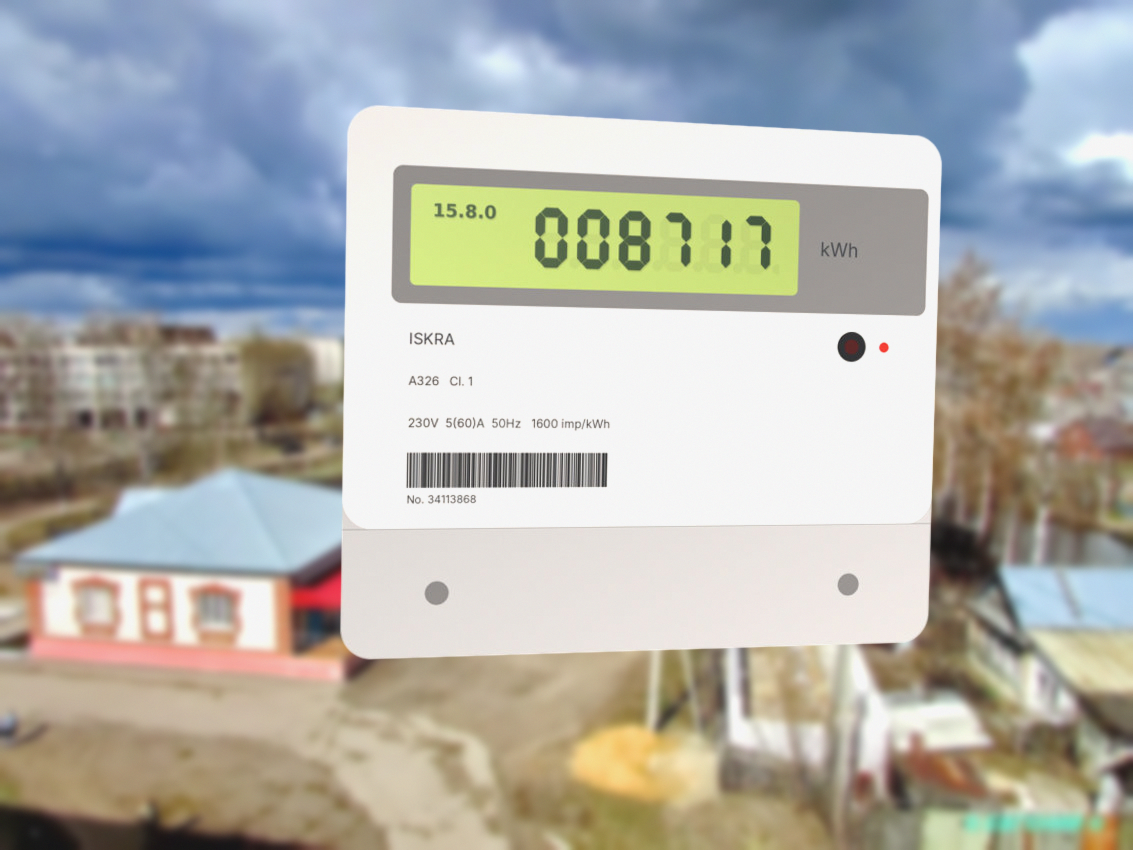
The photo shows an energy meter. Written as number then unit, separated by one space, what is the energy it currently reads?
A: 8717 kWh
